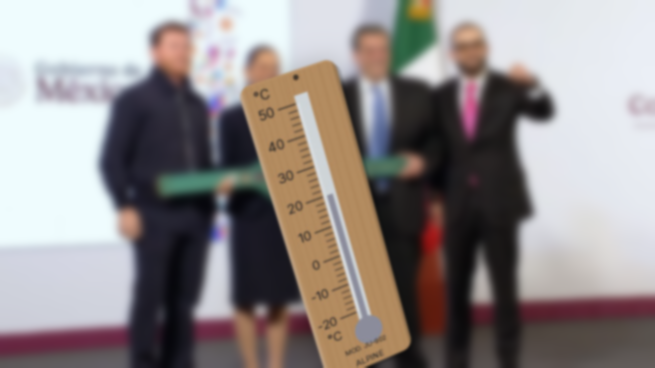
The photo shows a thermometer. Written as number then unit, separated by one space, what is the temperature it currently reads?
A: 20 °C
